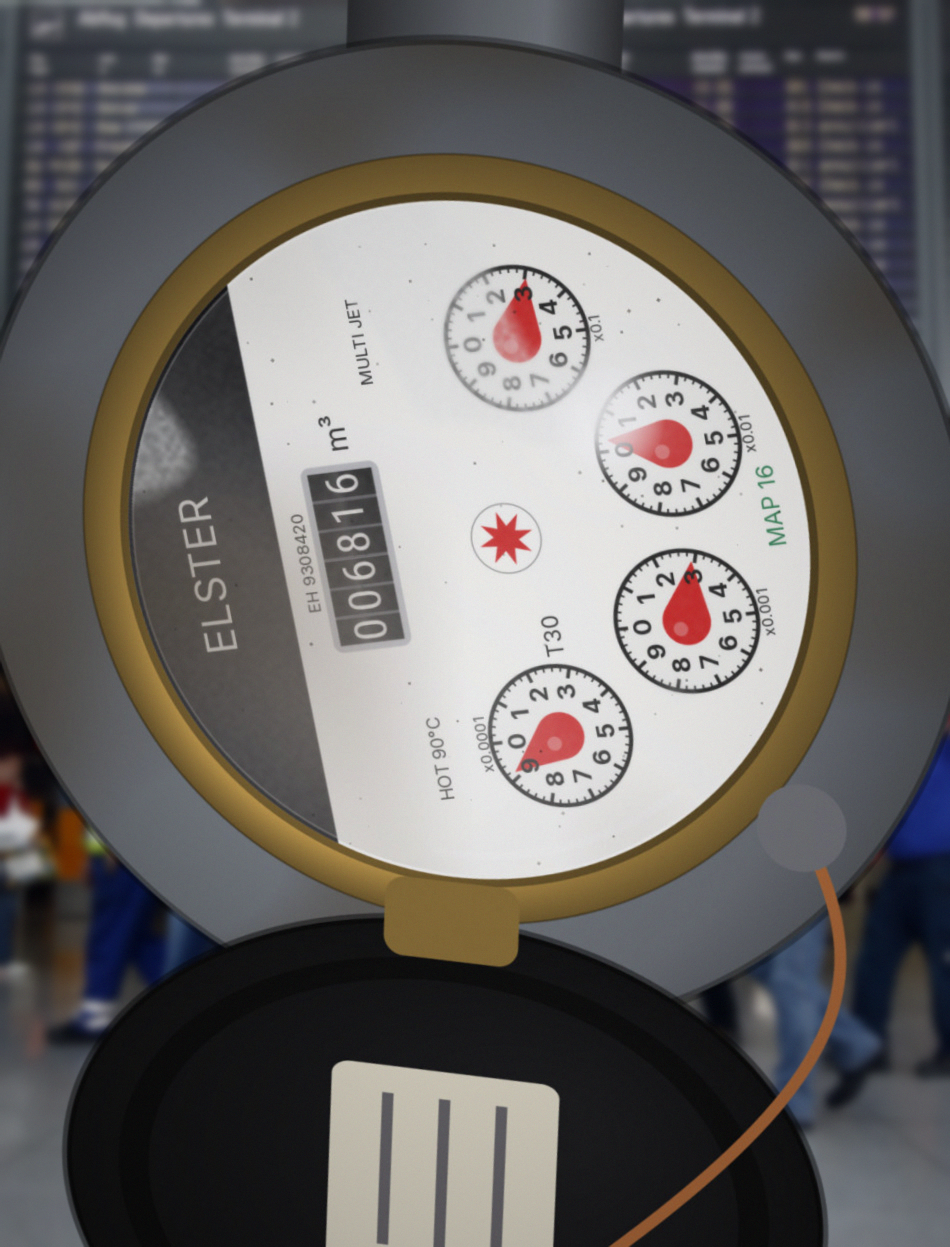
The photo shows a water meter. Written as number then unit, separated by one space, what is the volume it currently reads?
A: 6816.3029 m³
